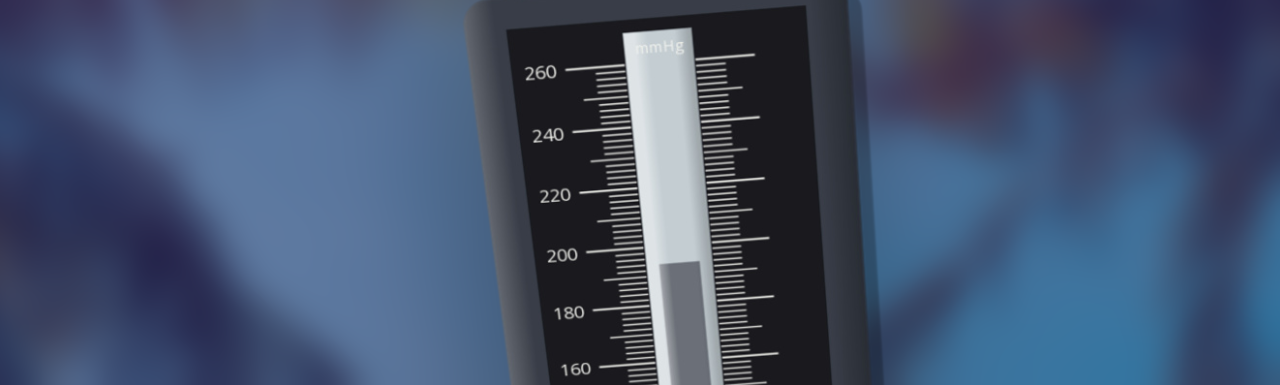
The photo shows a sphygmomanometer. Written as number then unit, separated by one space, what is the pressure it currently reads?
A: 194 mmHg
